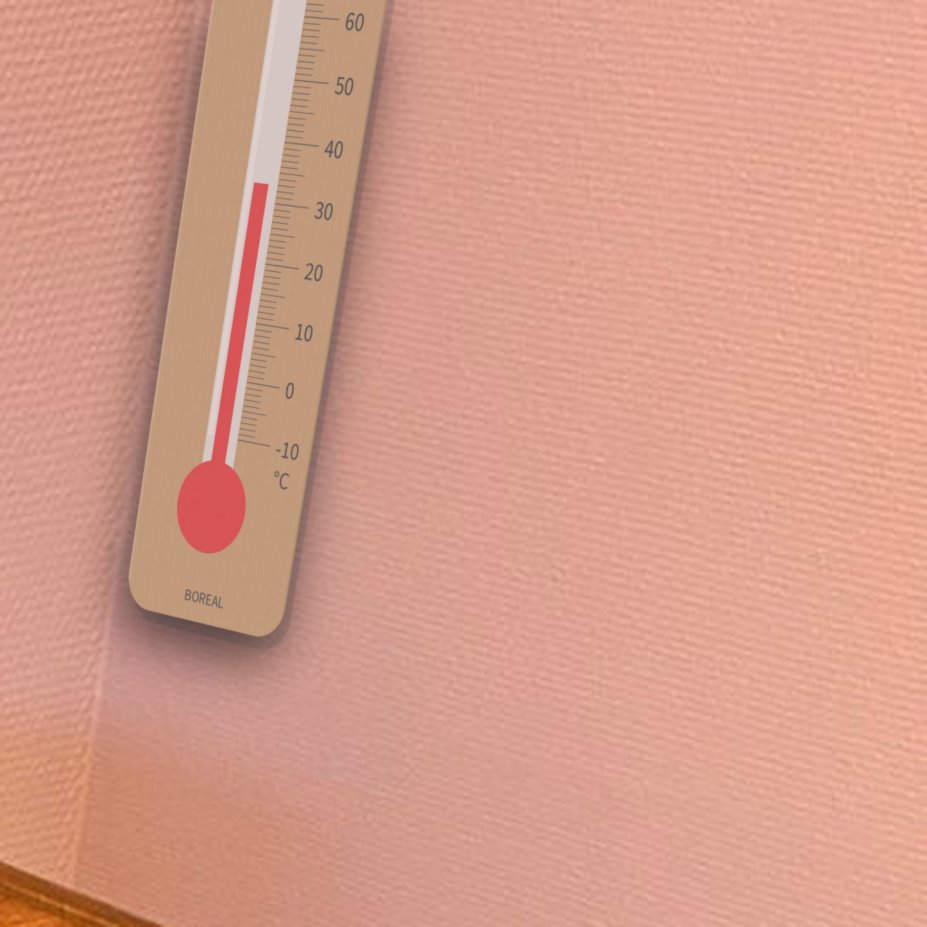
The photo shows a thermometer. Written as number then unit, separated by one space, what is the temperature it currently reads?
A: 33 °C
